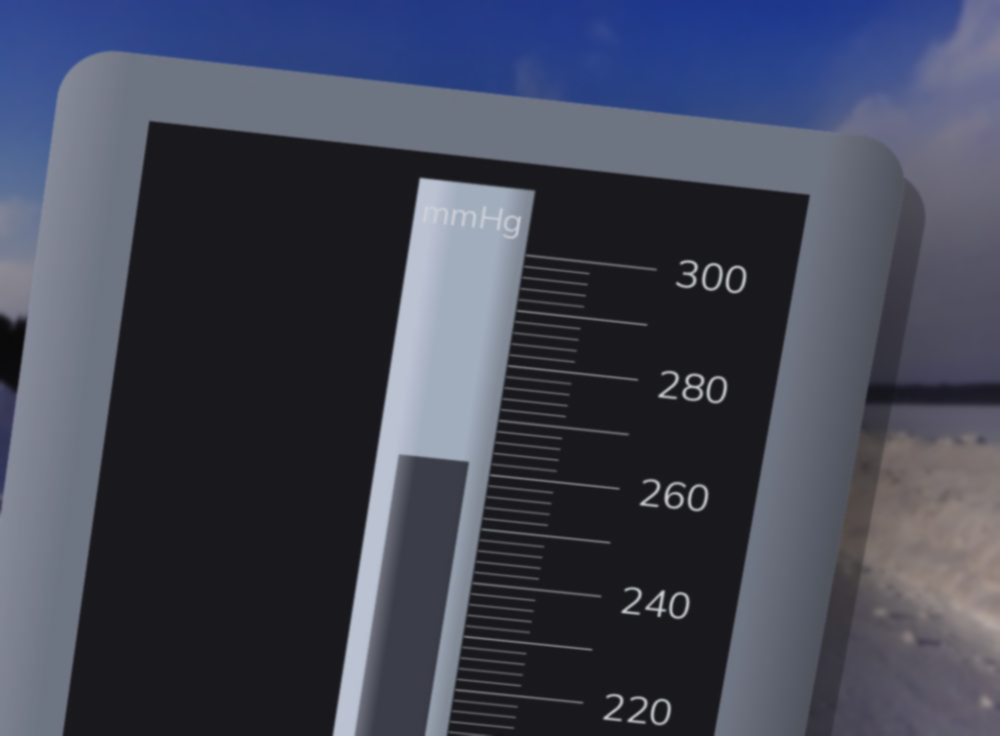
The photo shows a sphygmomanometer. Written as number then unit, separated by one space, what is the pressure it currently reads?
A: 262 mmHg
